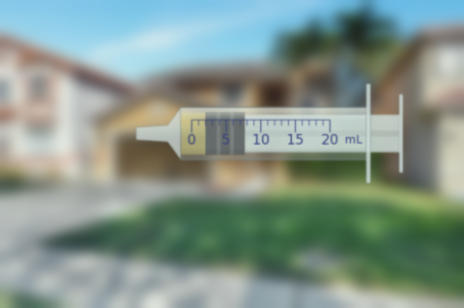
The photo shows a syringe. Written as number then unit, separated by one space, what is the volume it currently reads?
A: 2 mL
